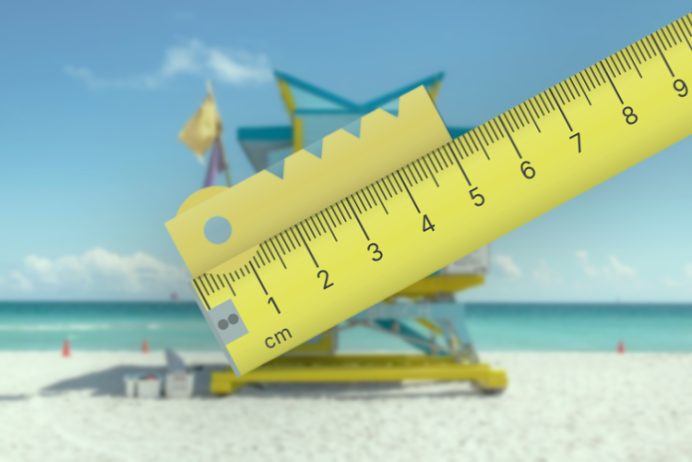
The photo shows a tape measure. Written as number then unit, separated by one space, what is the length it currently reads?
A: 5.1 cm
